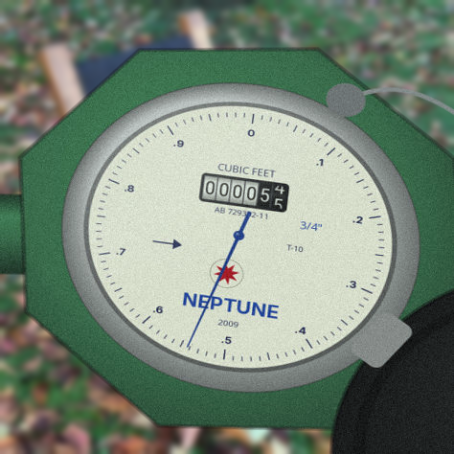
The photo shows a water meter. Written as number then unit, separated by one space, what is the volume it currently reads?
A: 54.54 ft³
